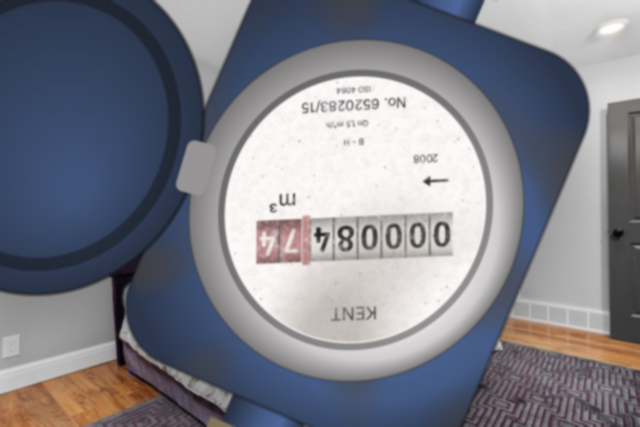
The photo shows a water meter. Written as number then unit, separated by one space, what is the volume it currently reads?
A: 84.74 m³
